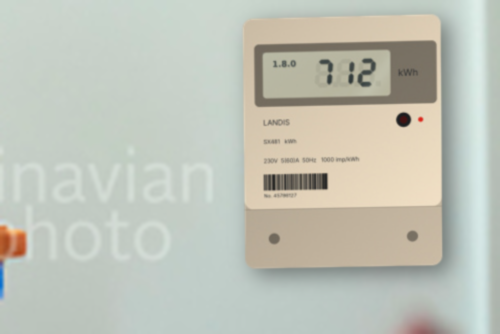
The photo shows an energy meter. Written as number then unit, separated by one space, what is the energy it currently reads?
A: 712 kWh
